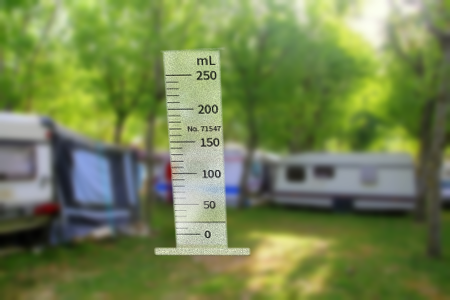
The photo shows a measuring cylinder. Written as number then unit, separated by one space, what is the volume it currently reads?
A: 20 mL
